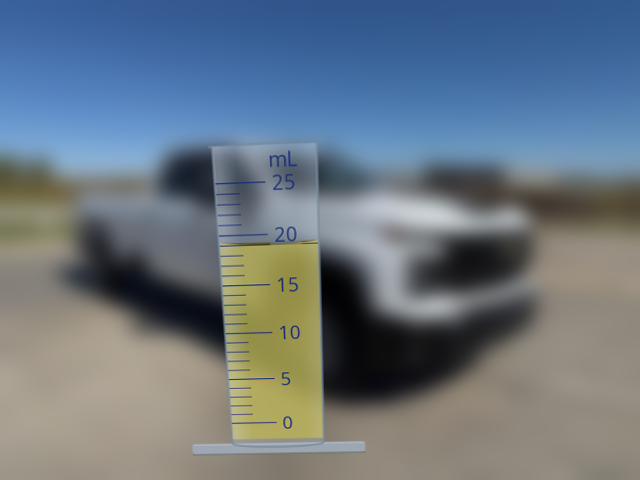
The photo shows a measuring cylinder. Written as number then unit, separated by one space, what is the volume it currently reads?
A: 19 mL
